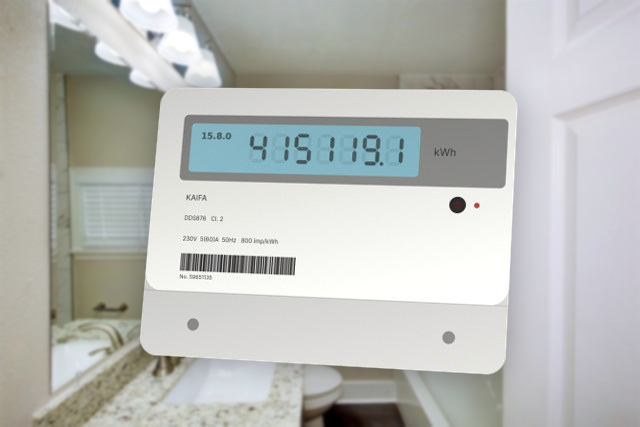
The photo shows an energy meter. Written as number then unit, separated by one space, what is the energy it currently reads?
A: 415119.1 kWh
